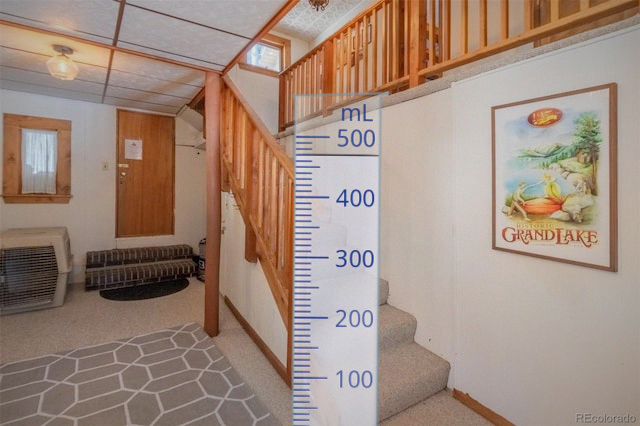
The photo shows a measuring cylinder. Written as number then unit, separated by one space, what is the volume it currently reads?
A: 470 mL
